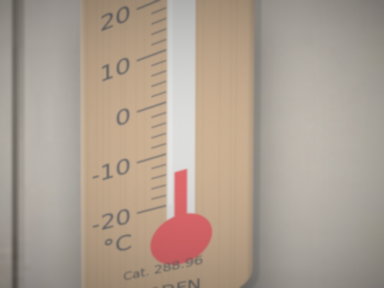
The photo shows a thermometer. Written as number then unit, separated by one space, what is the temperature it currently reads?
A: -14 °C
